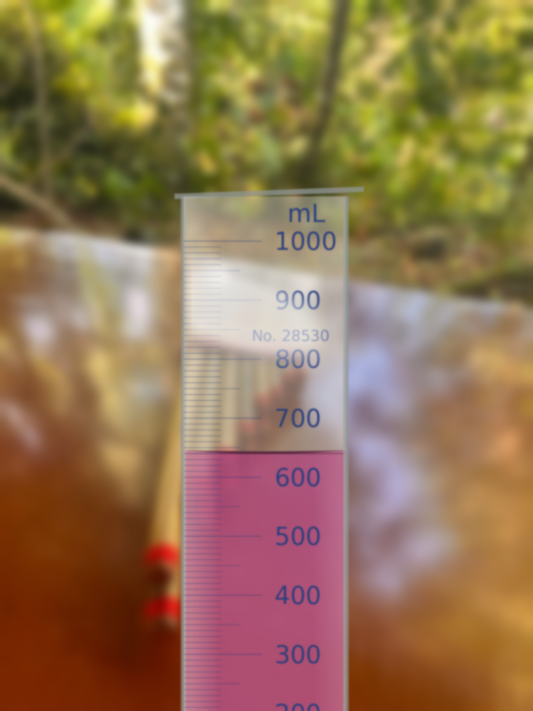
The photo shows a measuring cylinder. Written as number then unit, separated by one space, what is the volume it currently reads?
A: 640 mL
